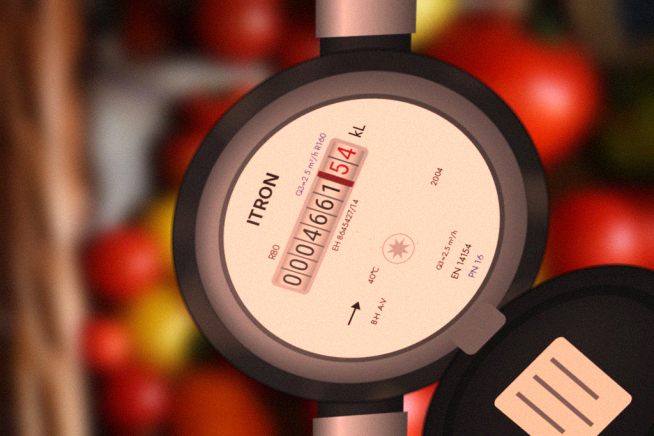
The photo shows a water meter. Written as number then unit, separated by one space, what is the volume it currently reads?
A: 4661.54 kL
